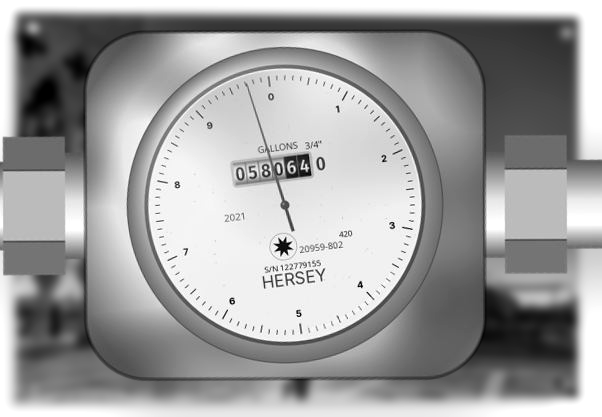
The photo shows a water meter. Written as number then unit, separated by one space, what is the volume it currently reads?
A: 580639.7 gal
